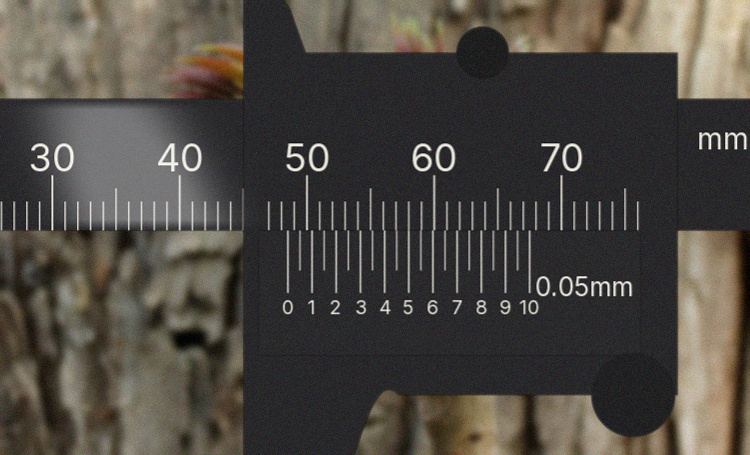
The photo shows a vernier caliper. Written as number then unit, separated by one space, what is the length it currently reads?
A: 48.5 mm
